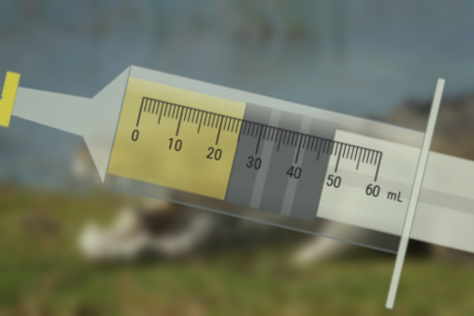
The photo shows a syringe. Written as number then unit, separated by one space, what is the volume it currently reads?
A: 25 mL
